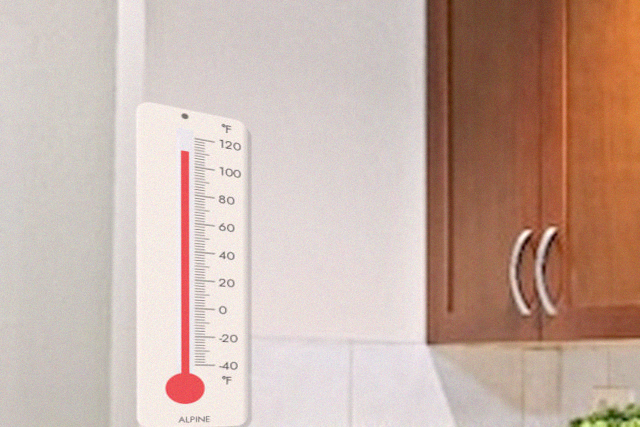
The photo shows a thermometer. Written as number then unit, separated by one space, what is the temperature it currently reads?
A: 110 °F
